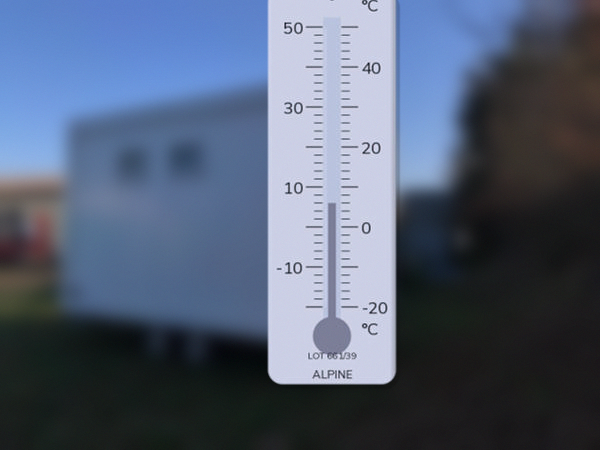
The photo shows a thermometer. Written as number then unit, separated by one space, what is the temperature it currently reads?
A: 6 °C
